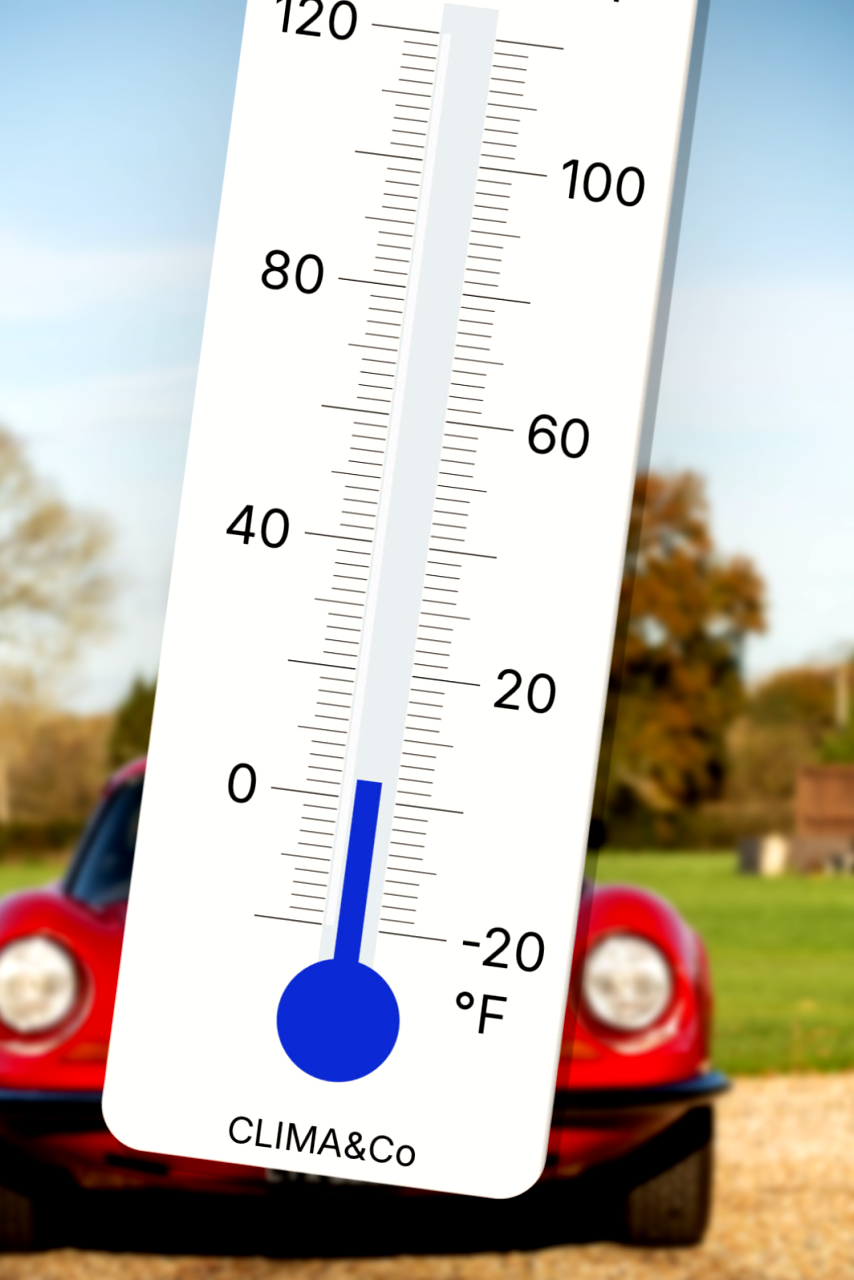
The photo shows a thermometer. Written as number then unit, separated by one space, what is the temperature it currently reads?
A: 3 °F
